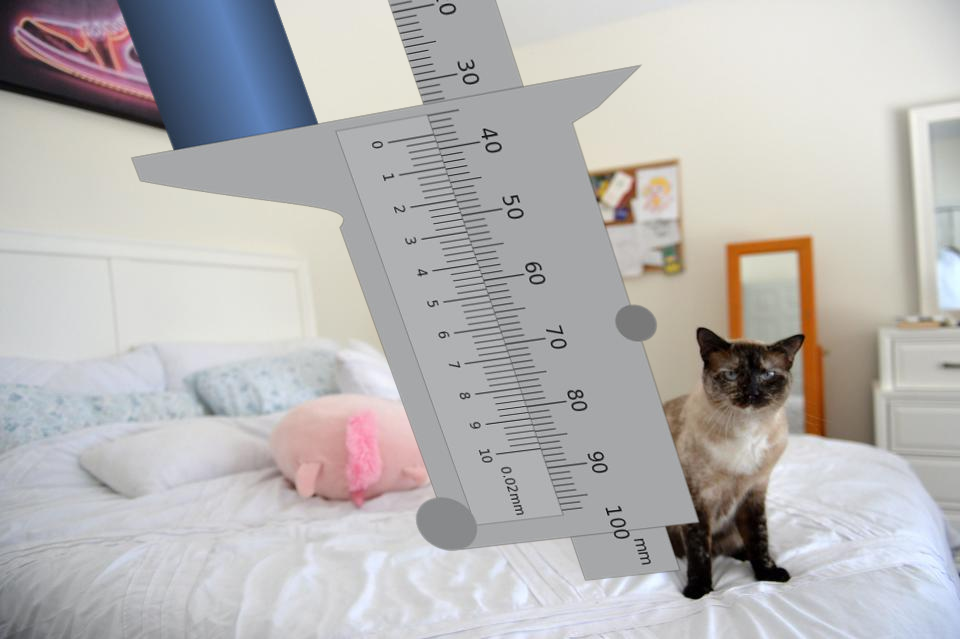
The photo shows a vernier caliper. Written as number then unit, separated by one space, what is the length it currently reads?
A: 37.8 mm
